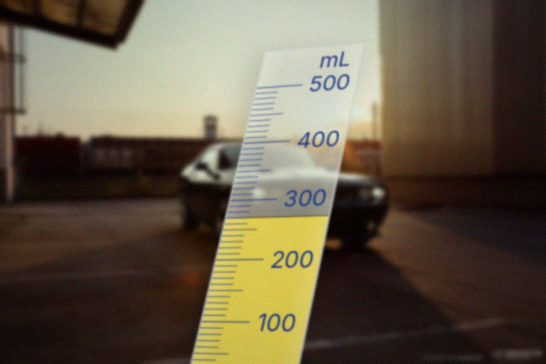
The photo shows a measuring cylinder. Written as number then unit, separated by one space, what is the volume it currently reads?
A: 270 mL
